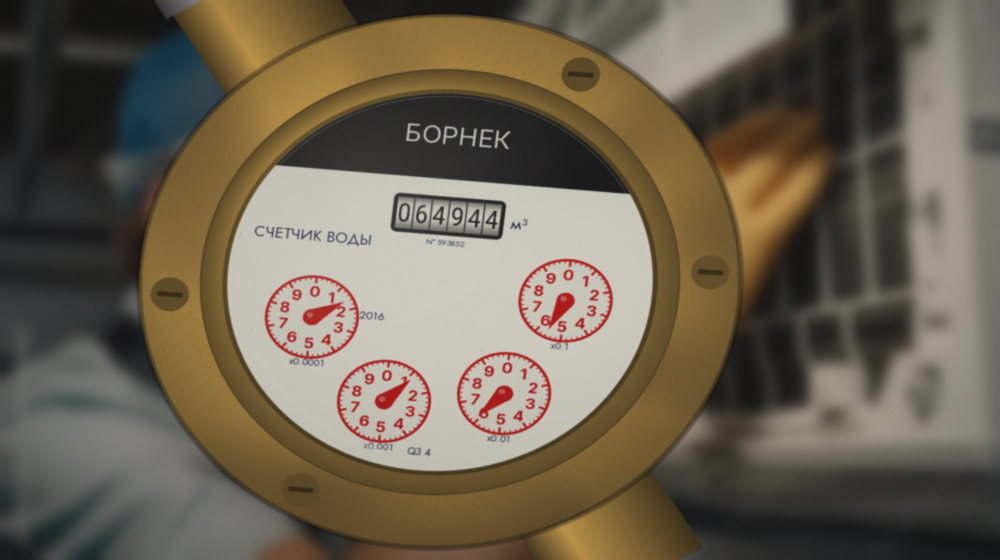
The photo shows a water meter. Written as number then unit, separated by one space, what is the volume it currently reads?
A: 64944.5611 m³
